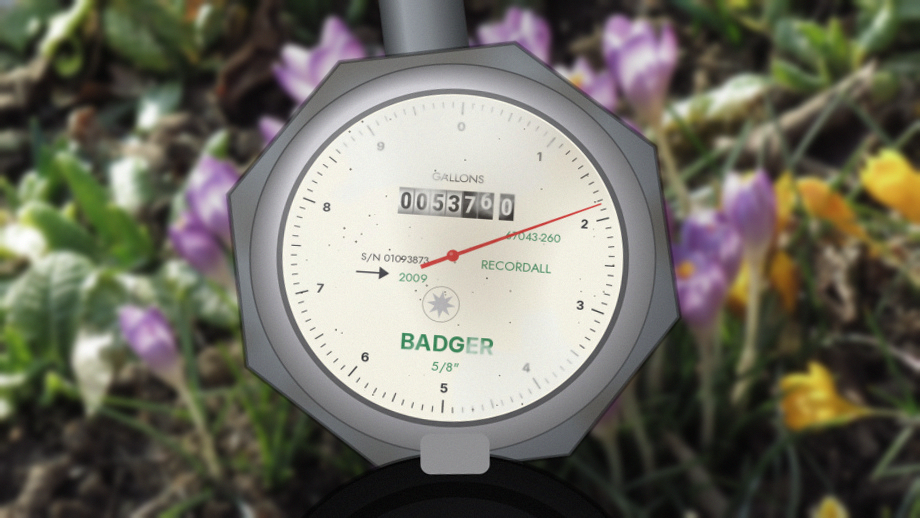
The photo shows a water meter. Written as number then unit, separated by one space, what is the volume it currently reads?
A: 53761.8 gal
